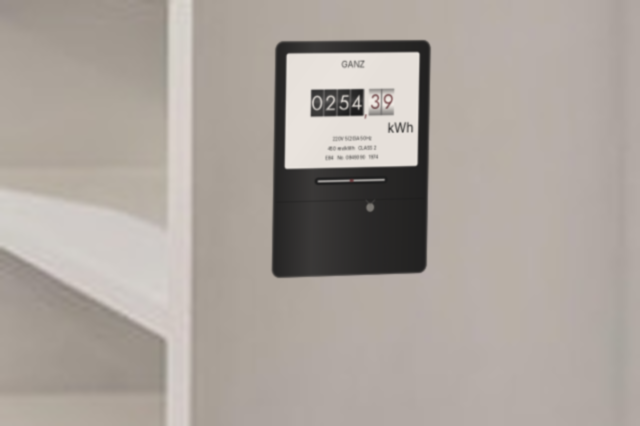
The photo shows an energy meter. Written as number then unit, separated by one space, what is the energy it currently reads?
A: 254.39 kWh
